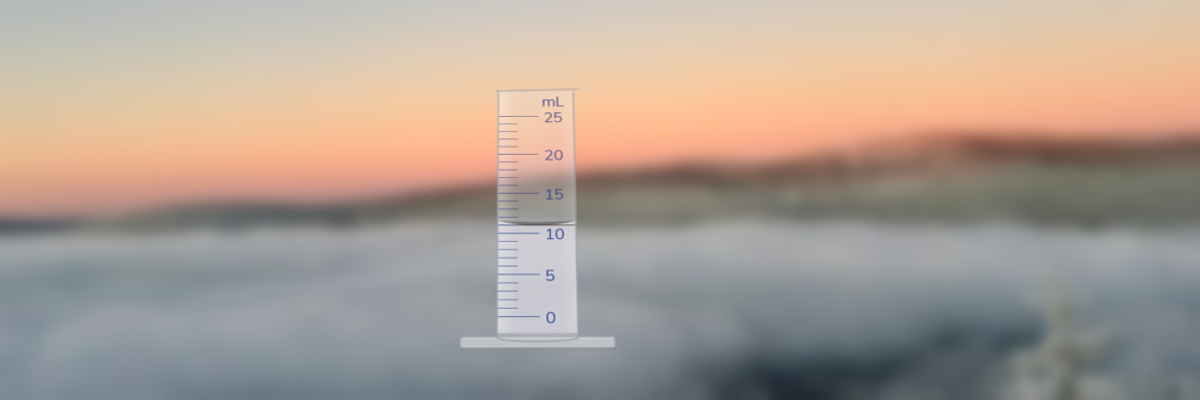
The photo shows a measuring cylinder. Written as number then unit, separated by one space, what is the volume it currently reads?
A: 11 mL
